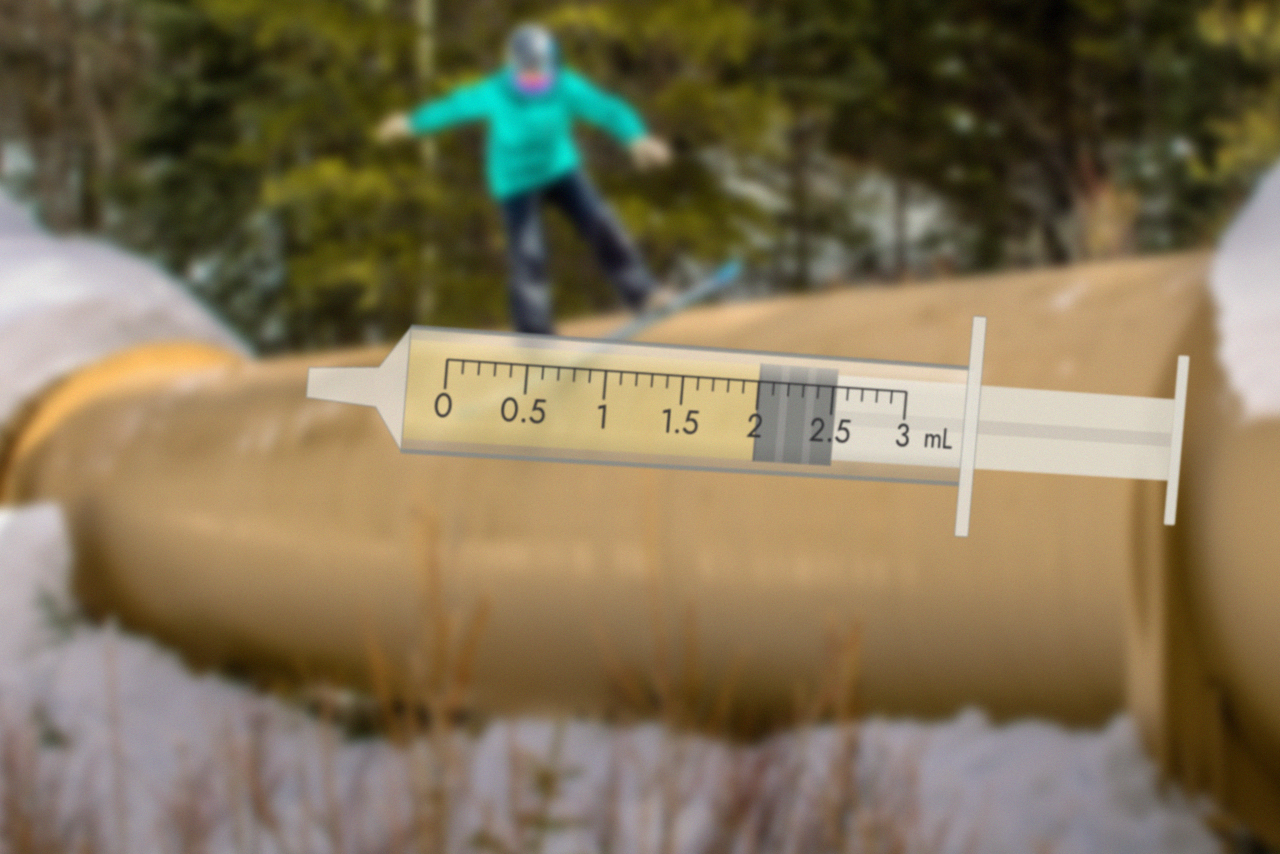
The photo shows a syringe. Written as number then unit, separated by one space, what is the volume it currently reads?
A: 2 mL
